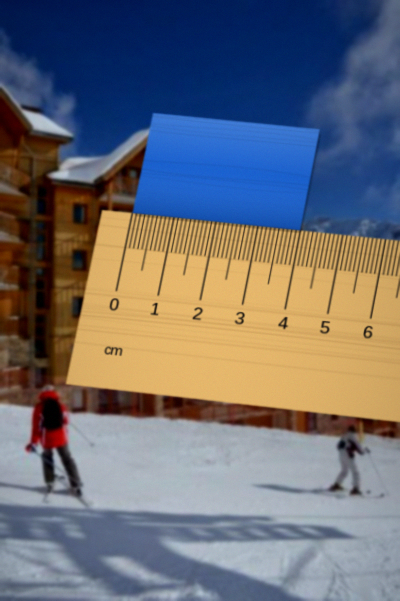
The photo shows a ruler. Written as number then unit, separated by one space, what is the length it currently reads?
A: 4 cm
